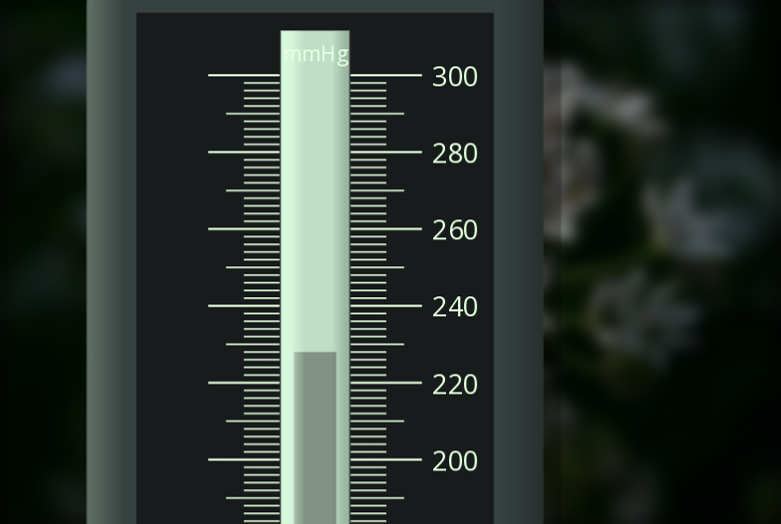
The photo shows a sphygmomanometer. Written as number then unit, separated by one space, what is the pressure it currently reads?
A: 228 mmHg
